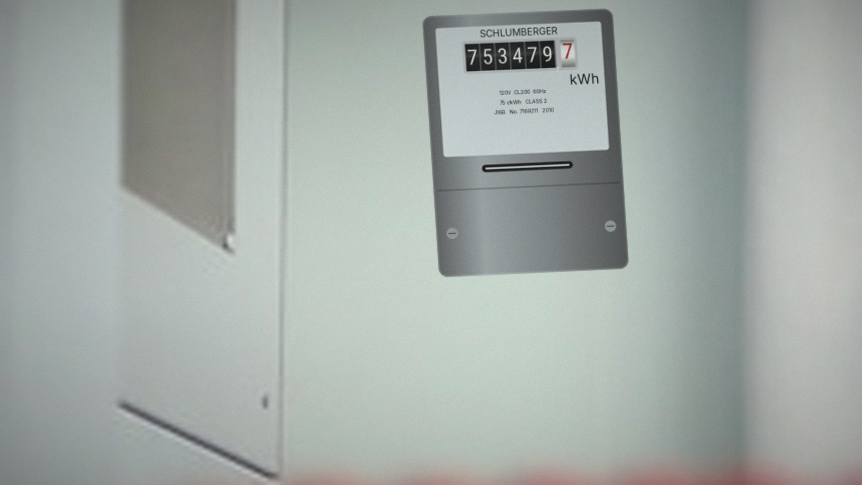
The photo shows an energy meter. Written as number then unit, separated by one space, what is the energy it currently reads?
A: 753479.7 kWh
